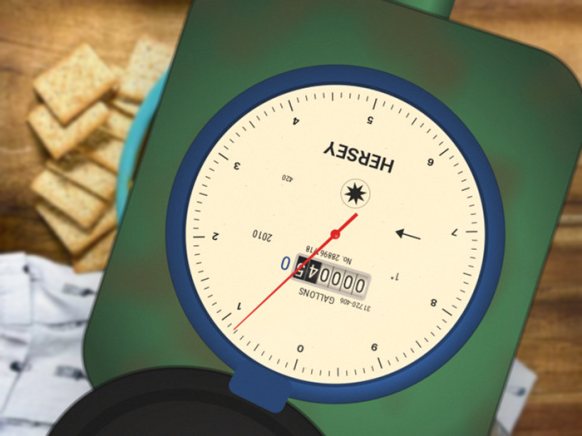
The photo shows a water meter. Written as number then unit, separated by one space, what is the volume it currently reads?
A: 450.8 gal
